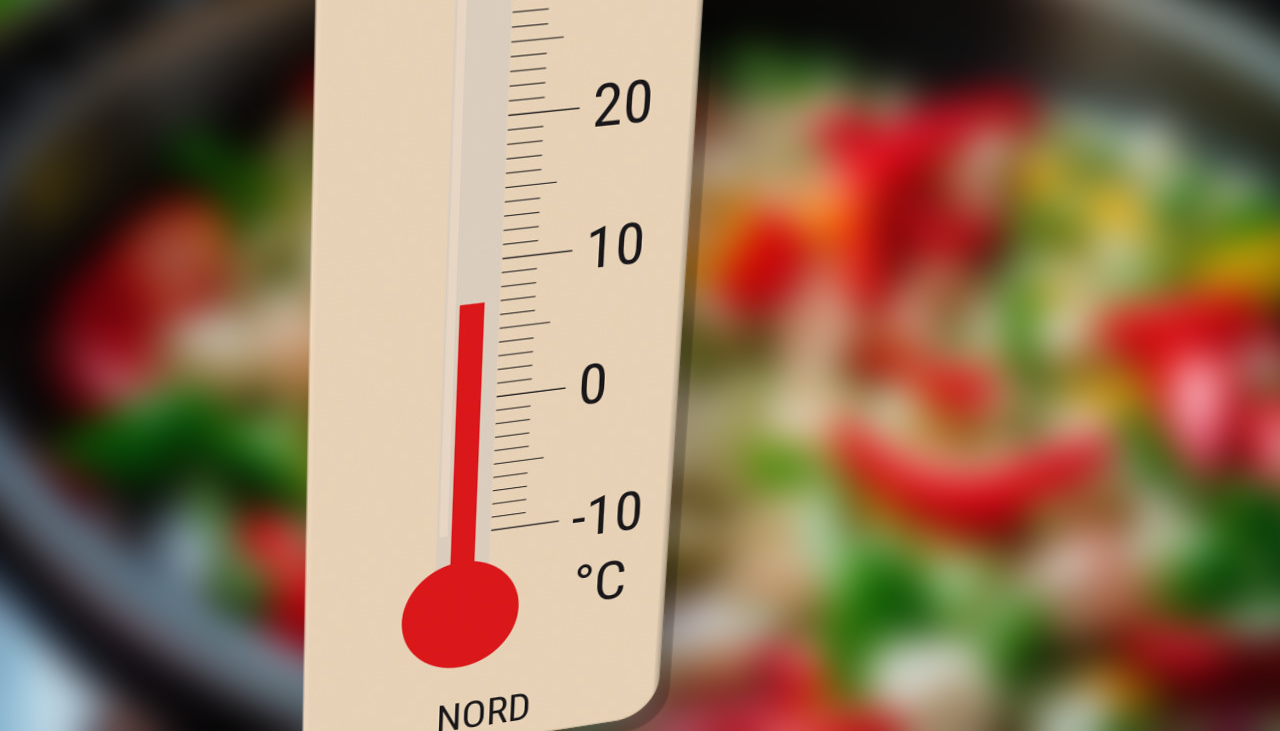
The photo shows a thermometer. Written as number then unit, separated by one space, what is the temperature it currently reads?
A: 7 °C
